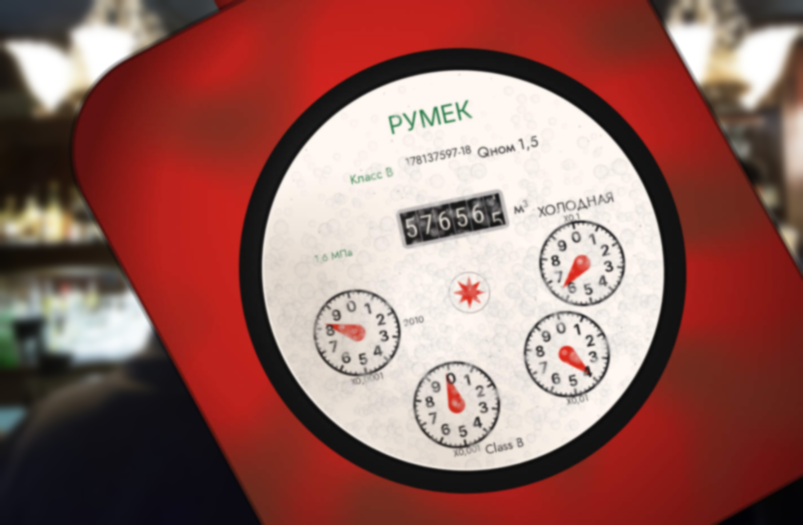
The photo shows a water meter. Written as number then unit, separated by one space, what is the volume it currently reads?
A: 576564.6398 m³
